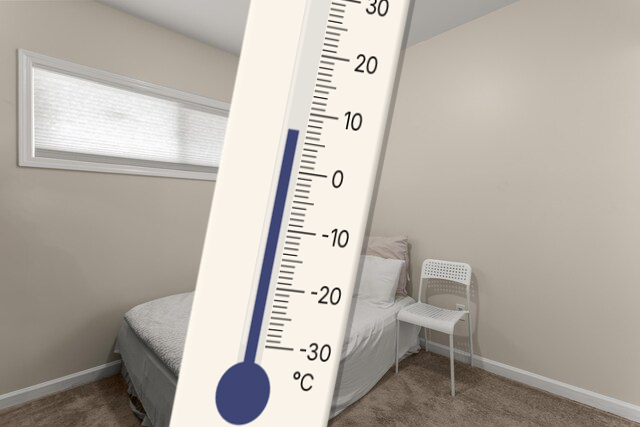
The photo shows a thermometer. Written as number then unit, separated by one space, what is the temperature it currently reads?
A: 7 °C
